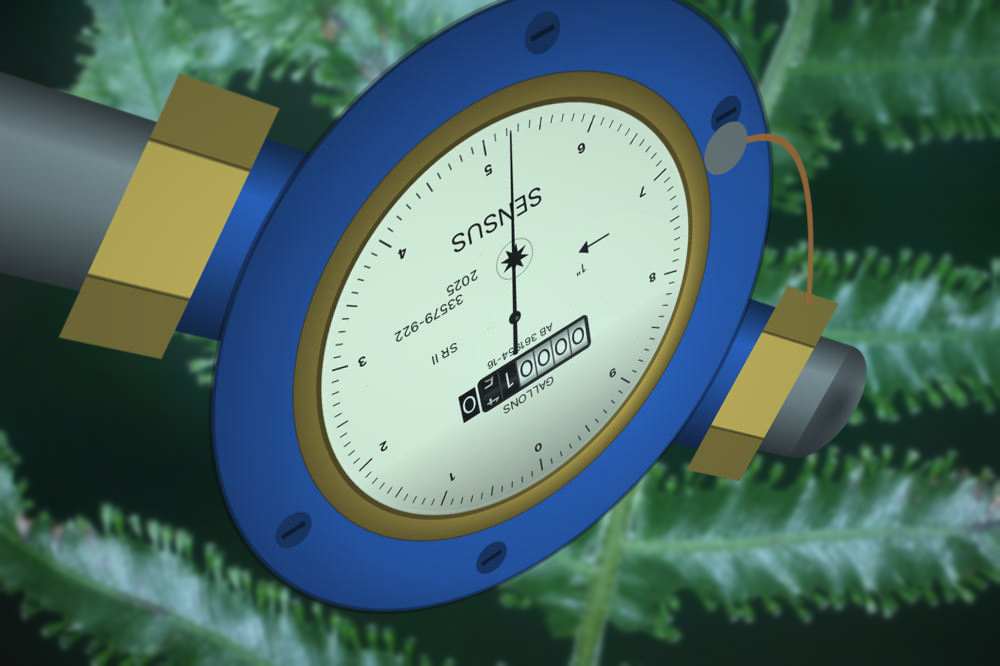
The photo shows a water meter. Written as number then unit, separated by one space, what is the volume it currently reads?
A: 145.2 gal
